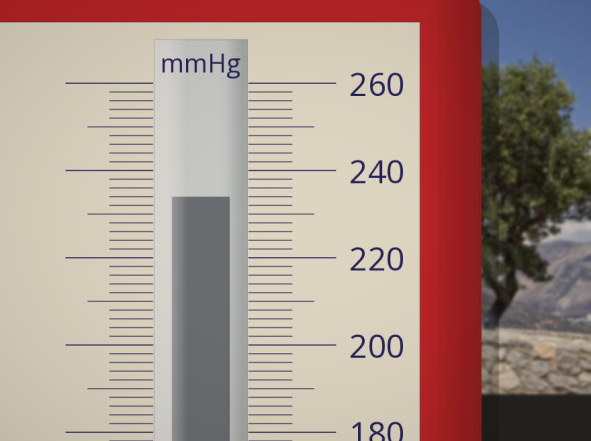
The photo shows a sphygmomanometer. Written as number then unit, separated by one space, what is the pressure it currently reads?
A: 234 mmHg
